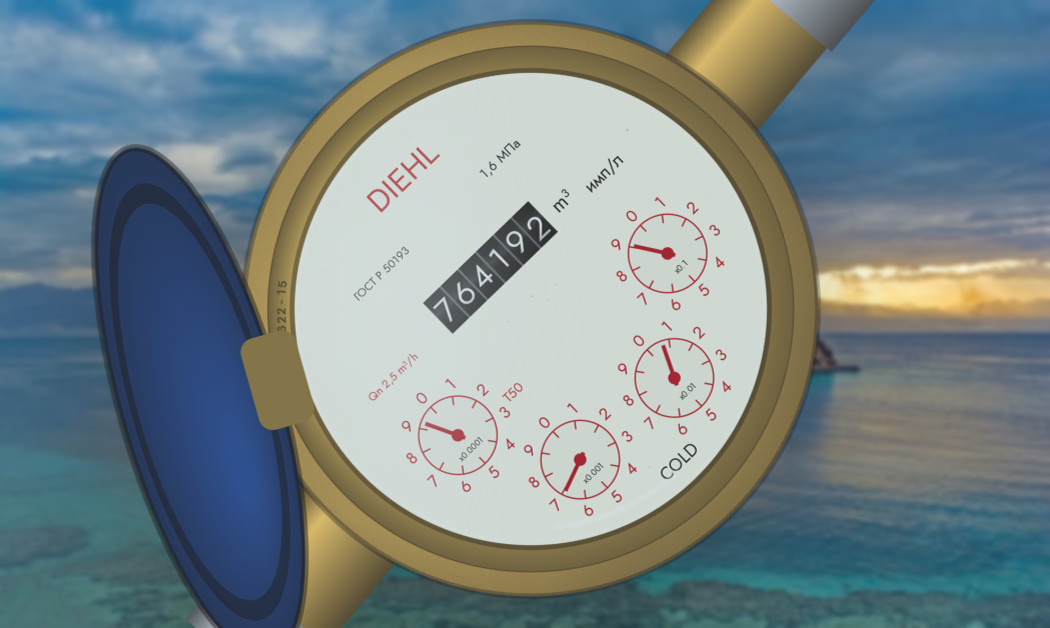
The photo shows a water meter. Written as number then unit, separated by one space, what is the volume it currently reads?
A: 764191.9069 m³
